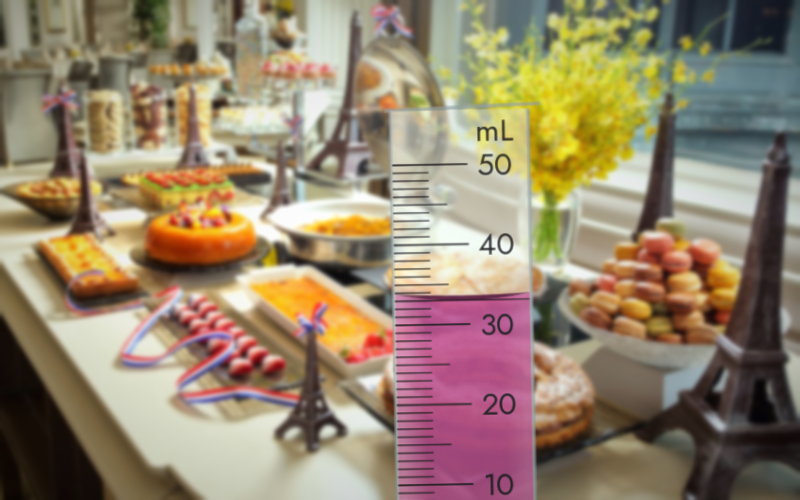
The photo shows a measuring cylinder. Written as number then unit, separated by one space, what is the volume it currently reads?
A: 33 mL
